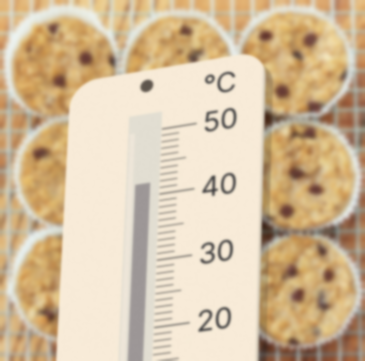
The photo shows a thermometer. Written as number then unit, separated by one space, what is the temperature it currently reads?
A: 42 °C
